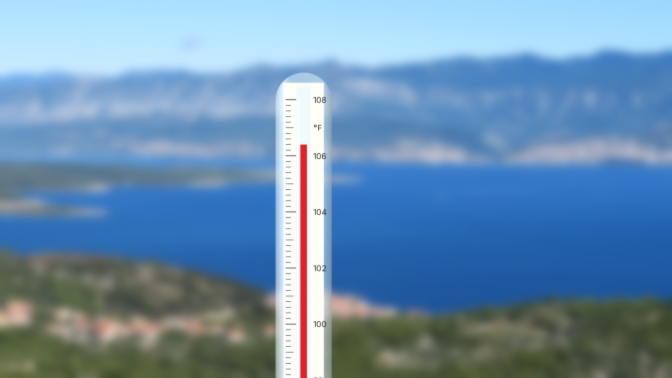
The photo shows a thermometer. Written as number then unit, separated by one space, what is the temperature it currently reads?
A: 106.4 °F
